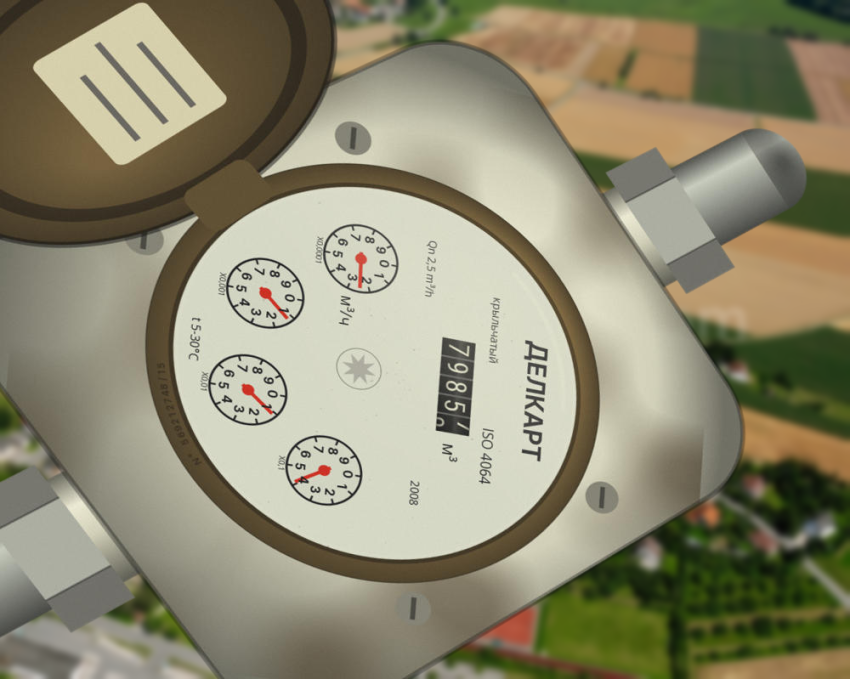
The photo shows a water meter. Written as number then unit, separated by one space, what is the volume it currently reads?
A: 79857.4112 m³
